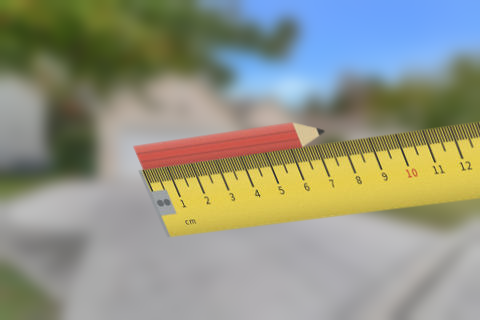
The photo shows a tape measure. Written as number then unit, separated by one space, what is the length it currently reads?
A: 7.5 cm
